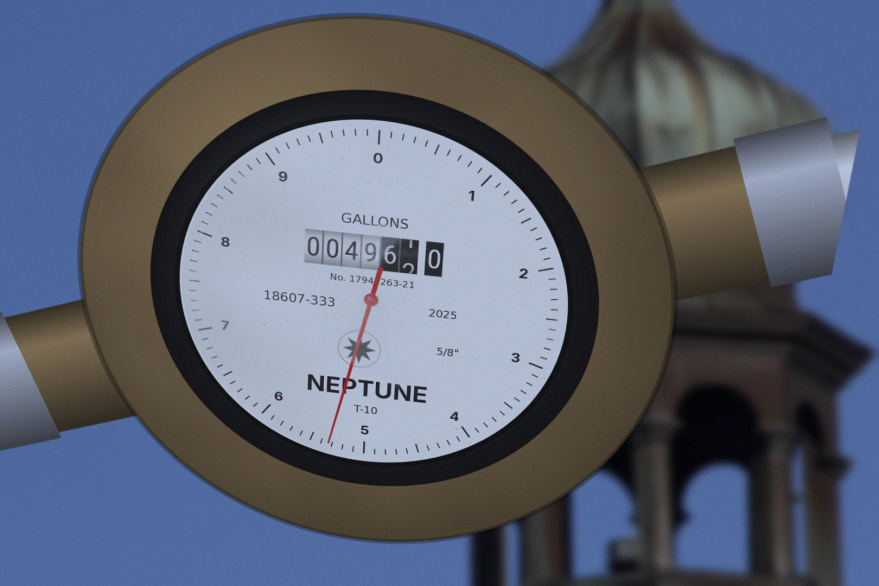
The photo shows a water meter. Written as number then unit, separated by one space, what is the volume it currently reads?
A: 49615.3 gal
